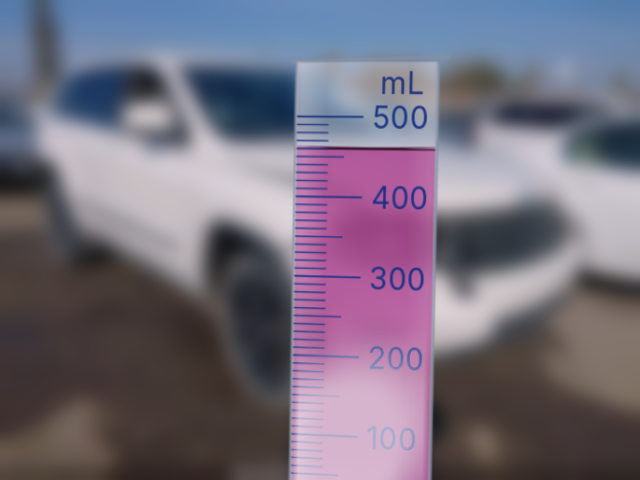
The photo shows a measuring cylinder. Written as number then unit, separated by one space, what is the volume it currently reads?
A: 460 mL
